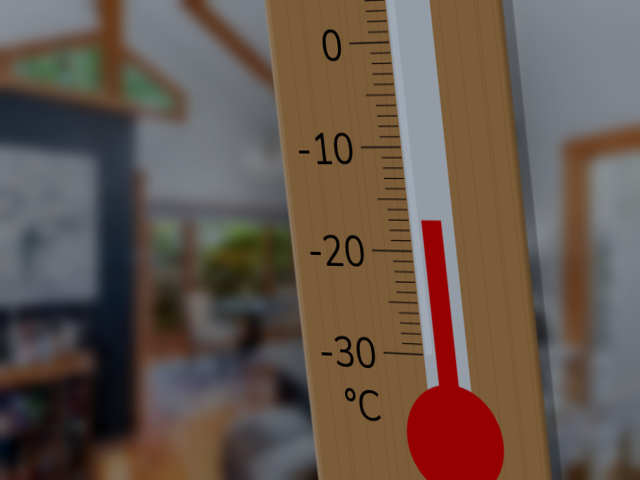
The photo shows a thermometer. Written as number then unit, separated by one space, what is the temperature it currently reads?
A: -17 °C
